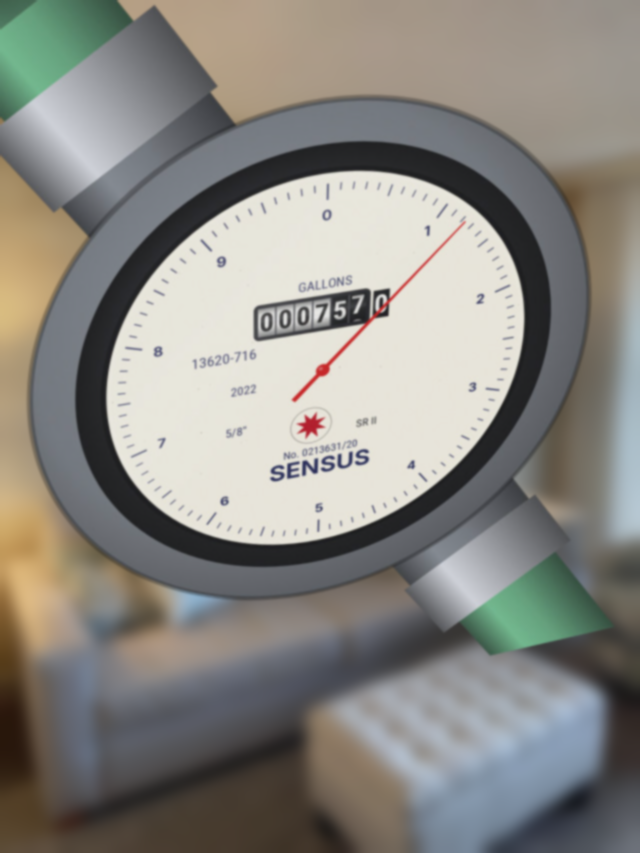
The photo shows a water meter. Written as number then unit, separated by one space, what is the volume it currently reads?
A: 7571.2 gal
